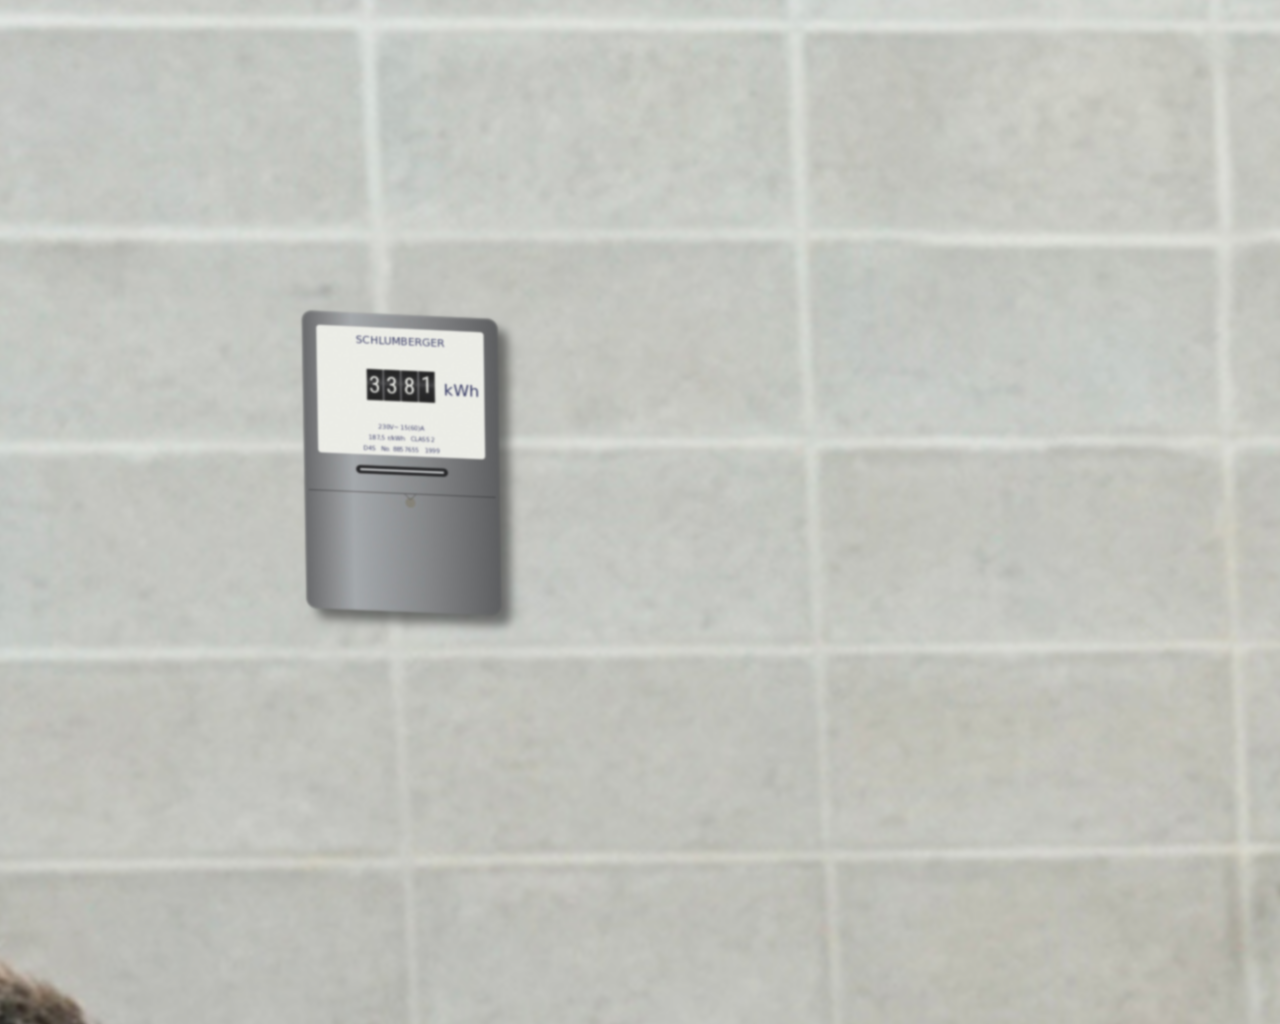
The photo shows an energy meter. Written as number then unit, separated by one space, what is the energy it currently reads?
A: 3381 kWh
